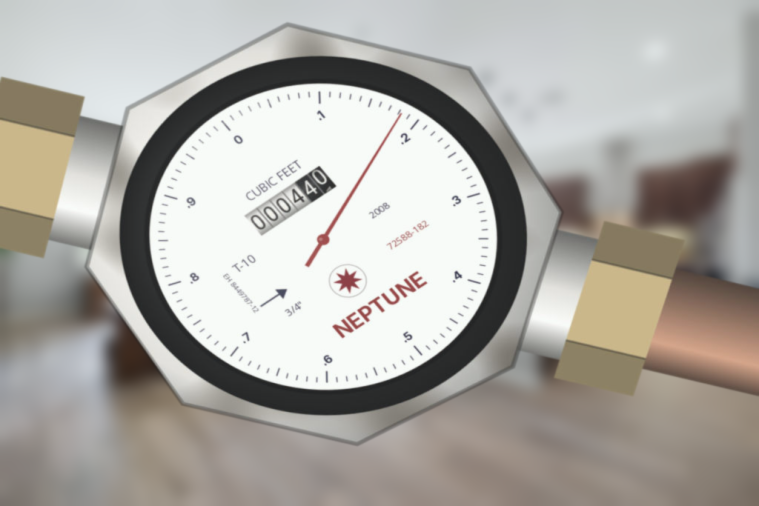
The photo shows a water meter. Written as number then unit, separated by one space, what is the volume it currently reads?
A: 440.18 ft³
